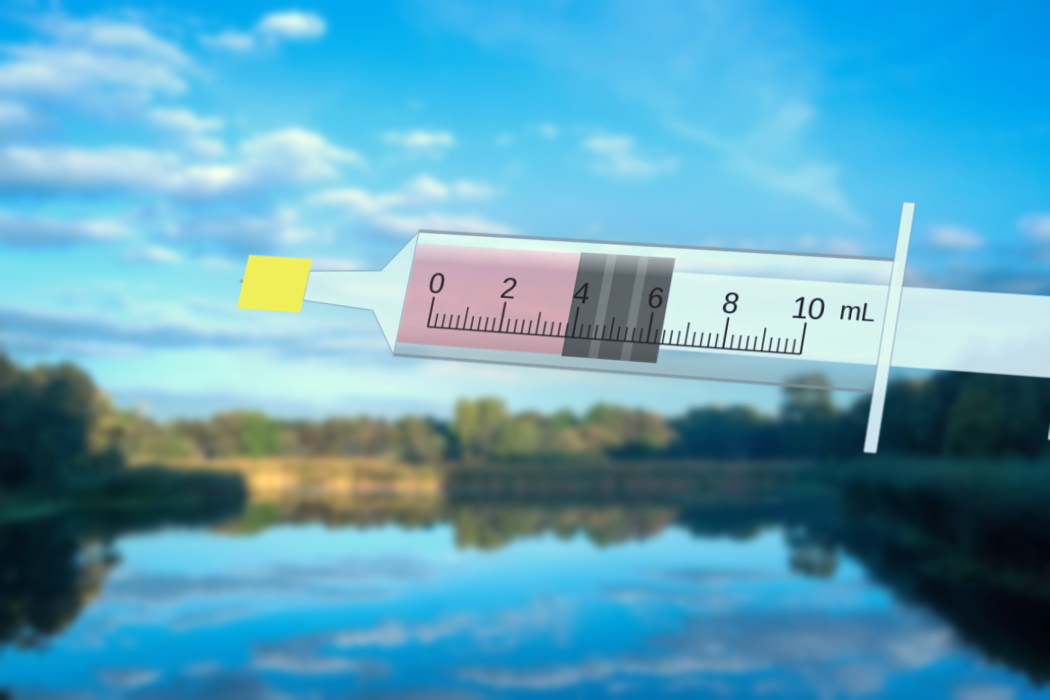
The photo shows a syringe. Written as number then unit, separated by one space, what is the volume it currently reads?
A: 3.8 mL
